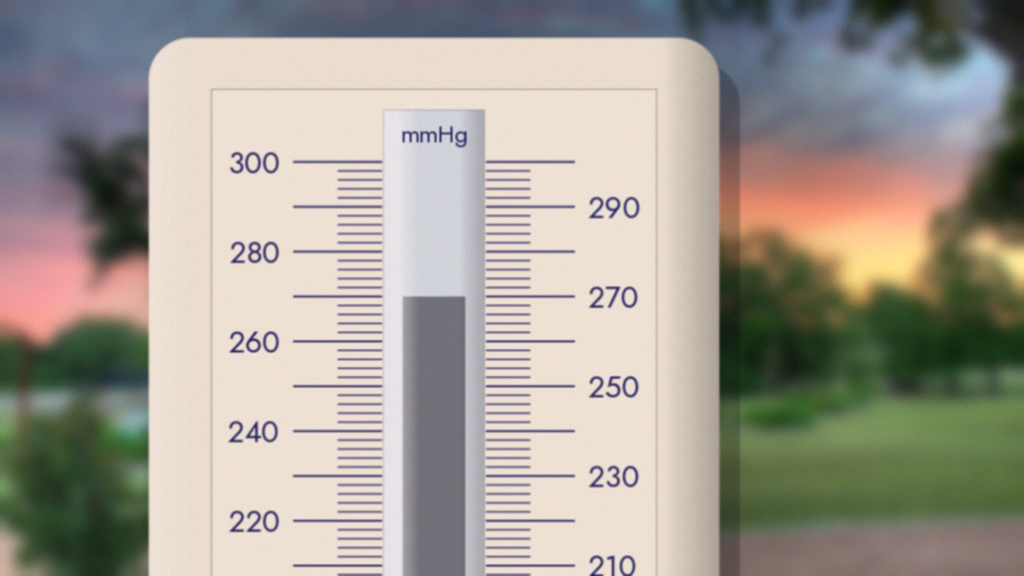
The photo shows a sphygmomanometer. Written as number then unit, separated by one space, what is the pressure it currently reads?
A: 270 mmHg
